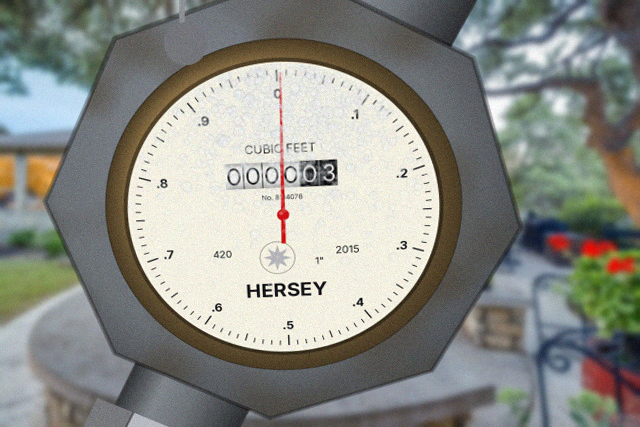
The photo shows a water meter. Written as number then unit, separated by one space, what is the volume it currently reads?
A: 3.00 ft³
